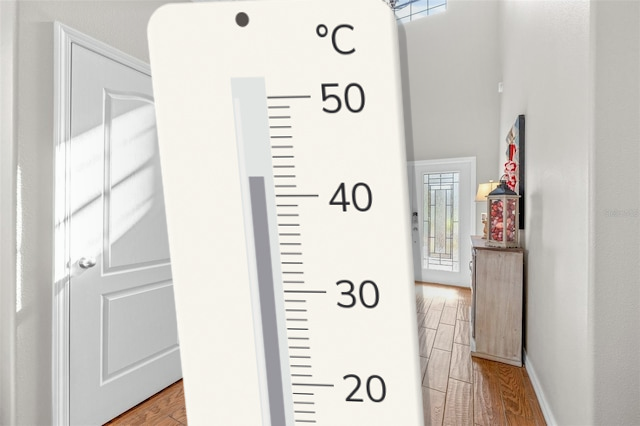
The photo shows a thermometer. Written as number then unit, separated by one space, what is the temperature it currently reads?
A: 42 °C
